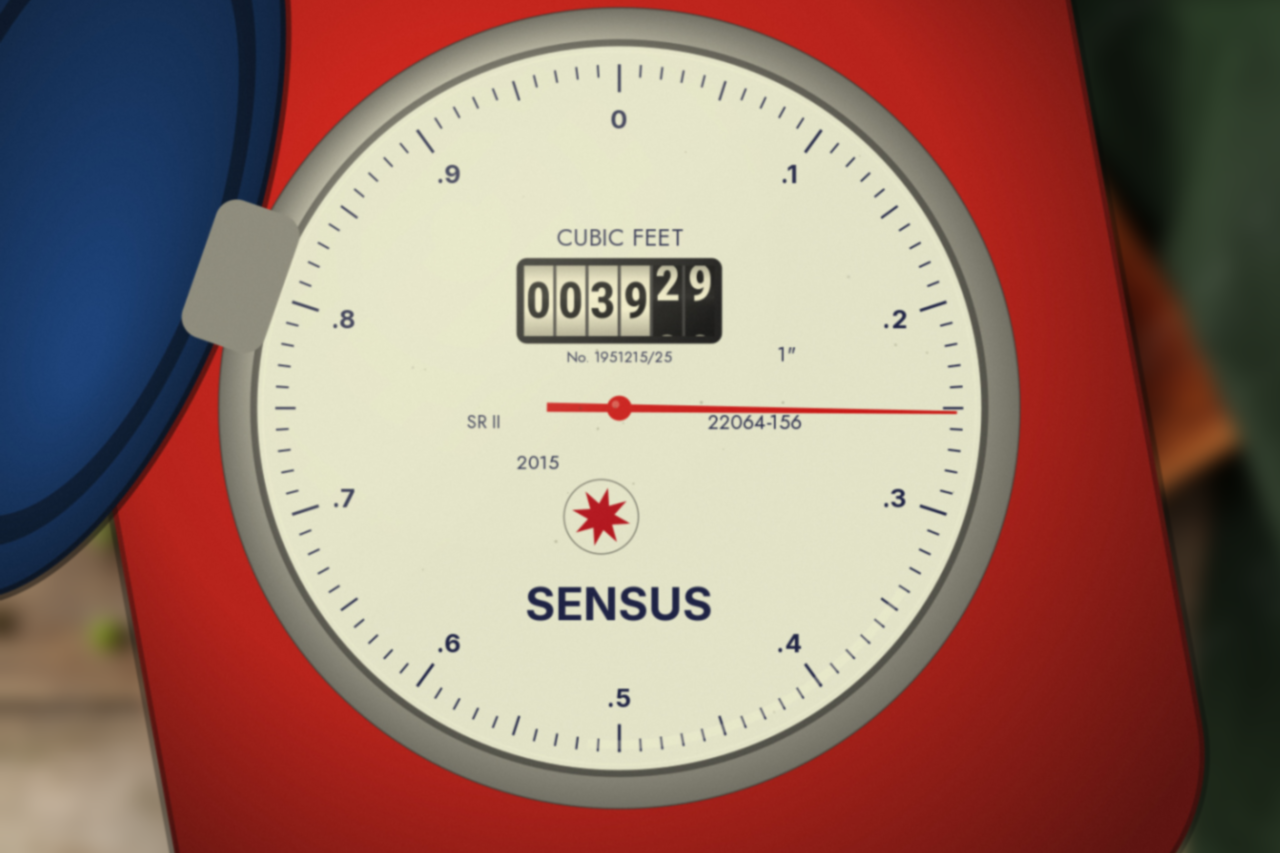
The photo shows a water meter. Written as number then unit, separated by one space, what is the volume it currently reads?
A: 3929.25 ft³
